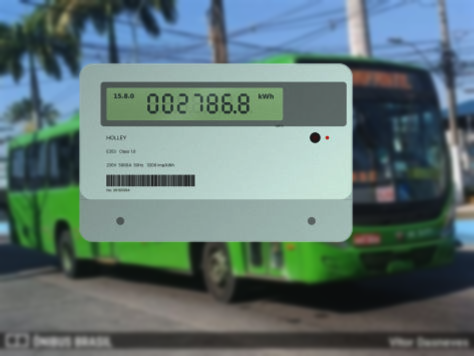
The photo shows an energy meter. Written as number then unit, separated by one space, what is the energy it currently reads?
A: 2786.8 kWh
